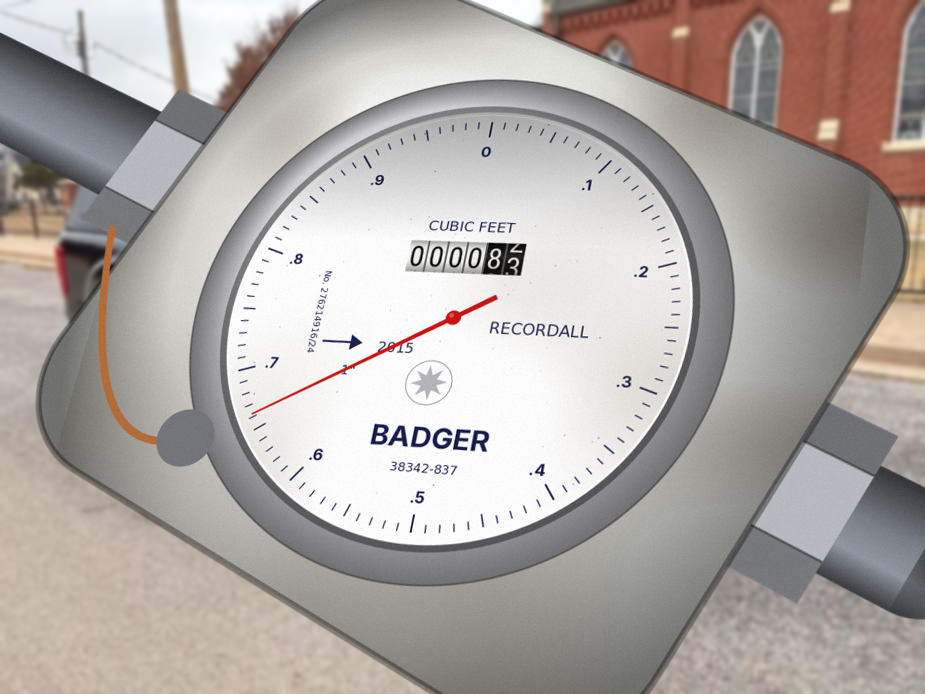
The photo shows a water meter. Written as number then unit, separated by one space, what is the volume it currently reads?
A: 82.66 ft³
